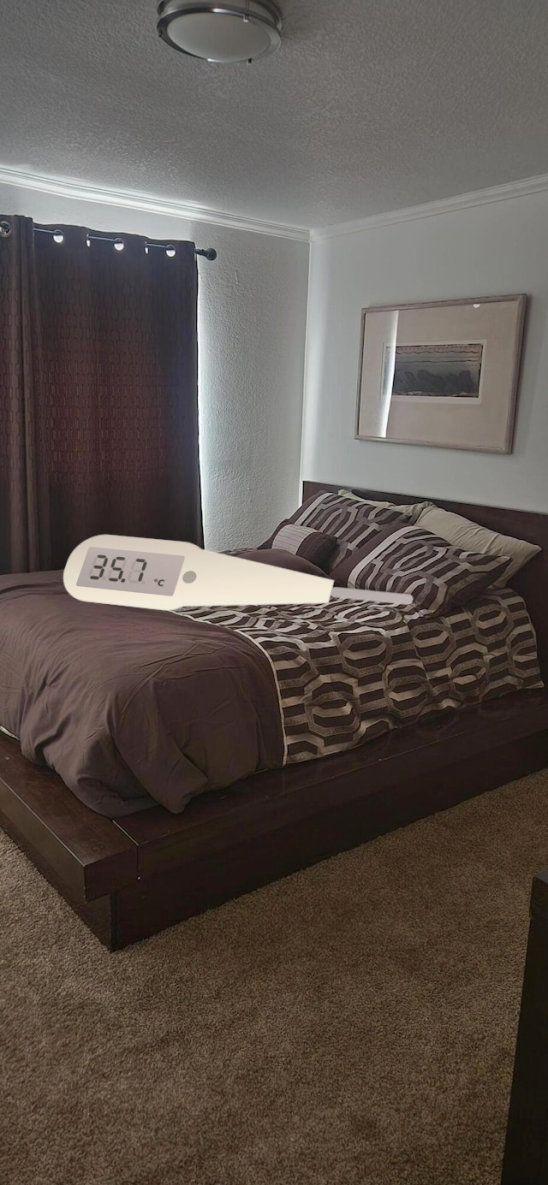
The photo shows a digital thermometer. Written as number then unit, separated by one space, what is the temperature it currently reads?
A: 35.7 °C
